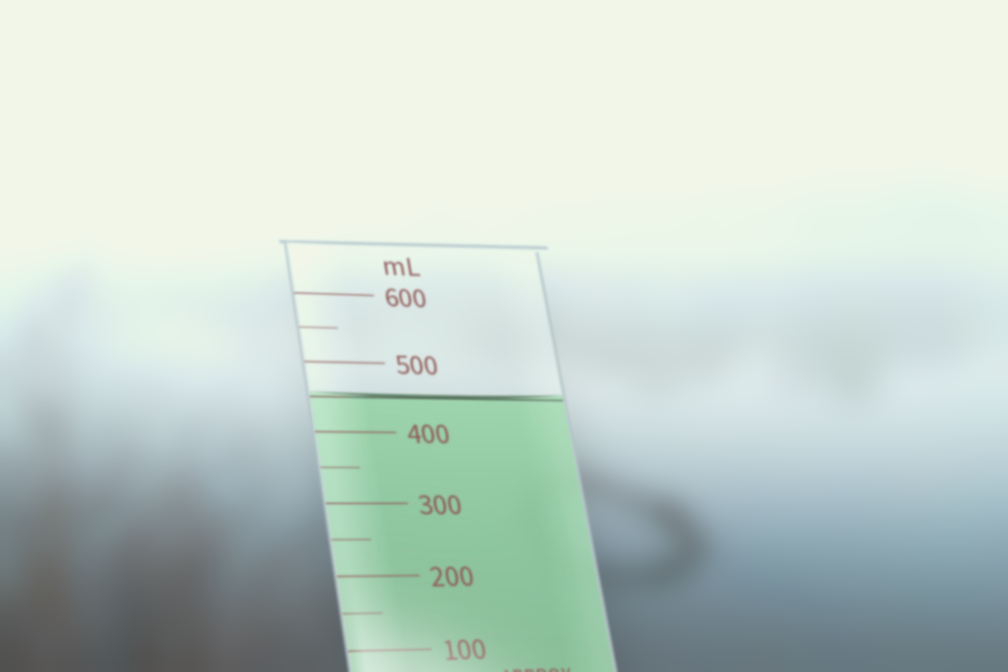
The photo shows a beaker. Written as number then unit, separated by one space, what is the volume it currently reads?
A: 450 mL
